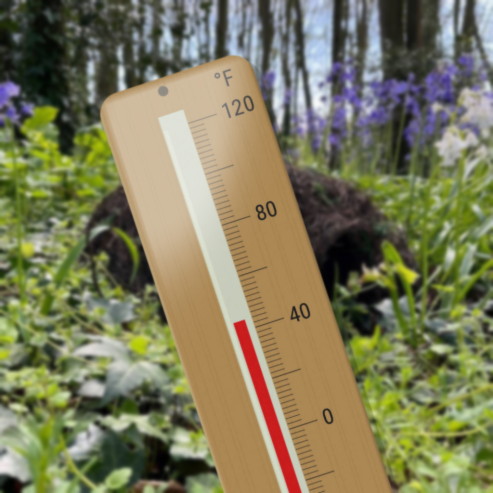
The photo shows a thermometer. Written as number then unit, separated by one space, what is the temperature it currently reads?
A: 44 °F
